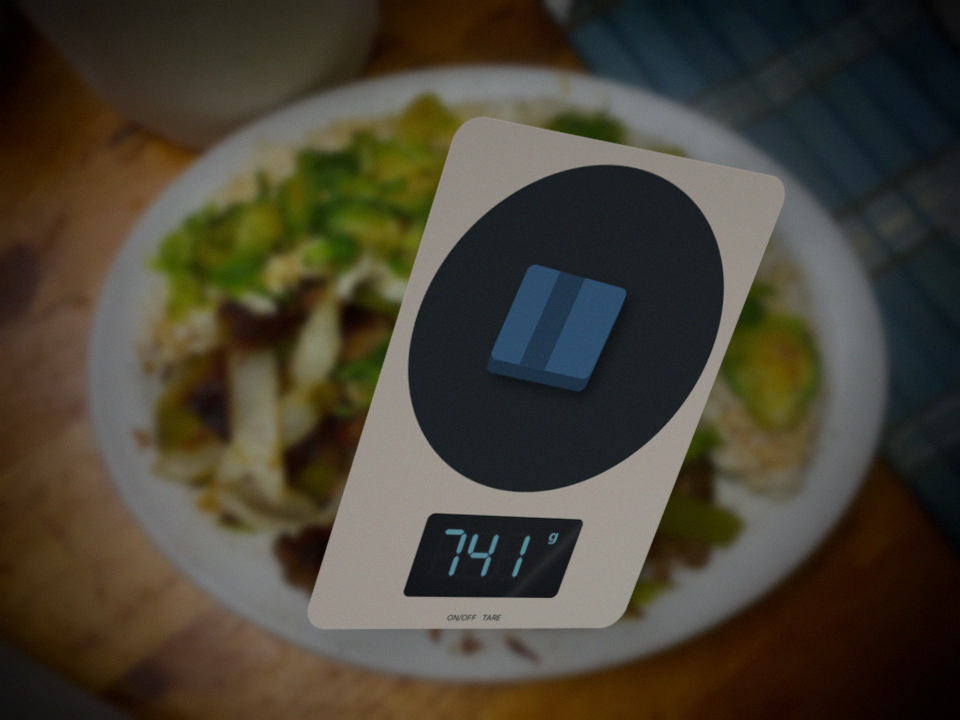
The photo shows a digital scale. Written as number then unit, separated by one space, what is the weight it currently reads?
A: 741 g
